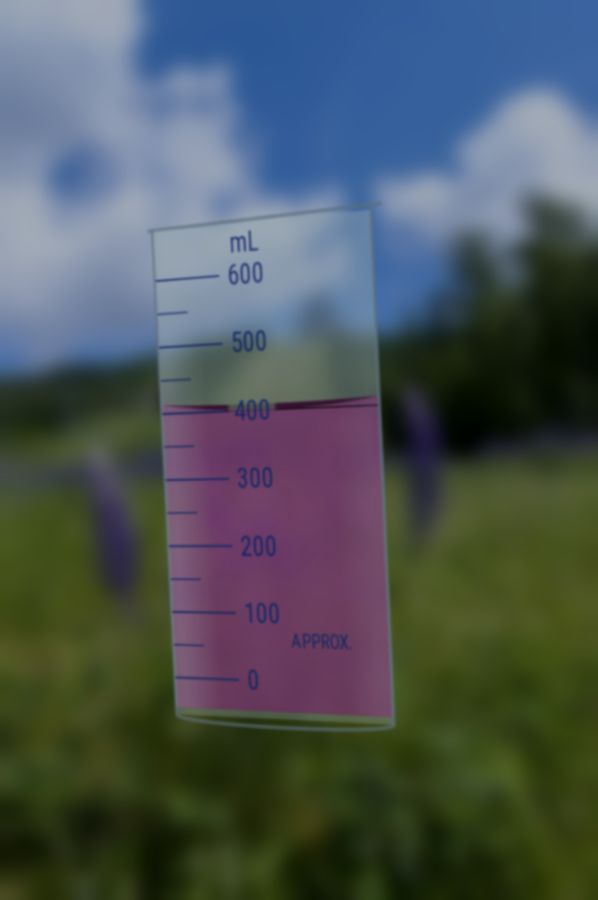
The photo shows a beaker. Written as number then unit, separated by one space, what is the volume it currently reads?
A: 400 mL
